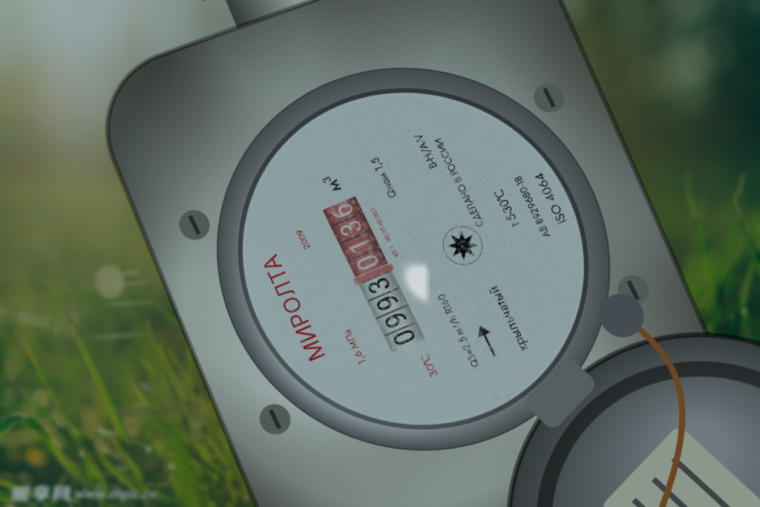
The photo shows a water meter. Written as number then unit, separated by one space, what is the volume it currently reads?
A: 993.0136 m³
